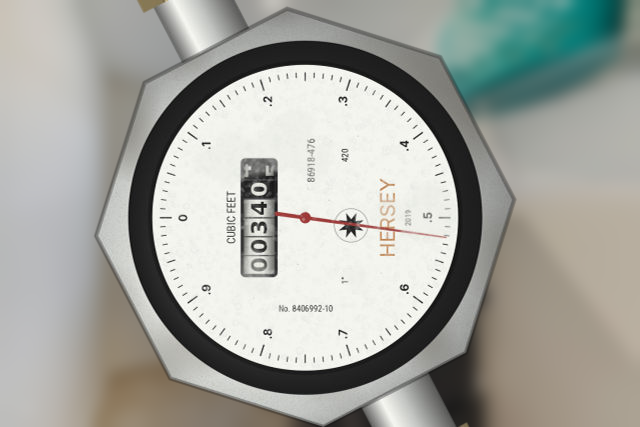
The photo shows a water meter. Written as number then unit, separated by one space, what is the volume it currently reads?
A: 3404.52 ft³
